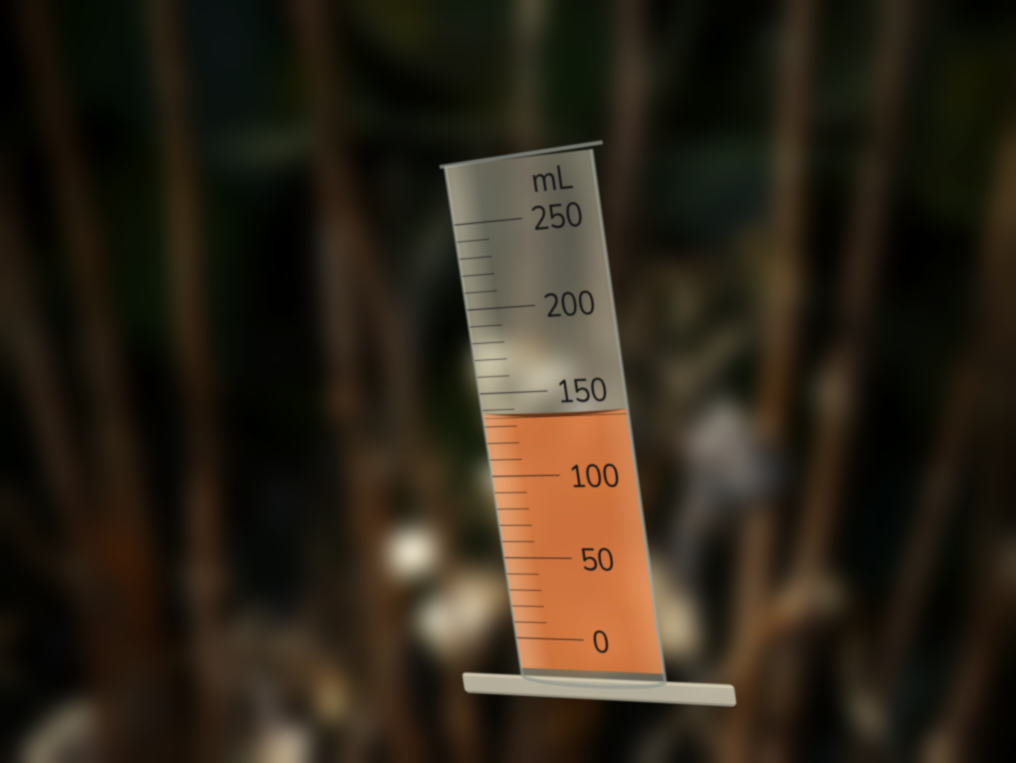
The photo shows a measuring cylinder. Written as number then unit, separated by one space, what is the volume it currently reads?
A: 135 mL
